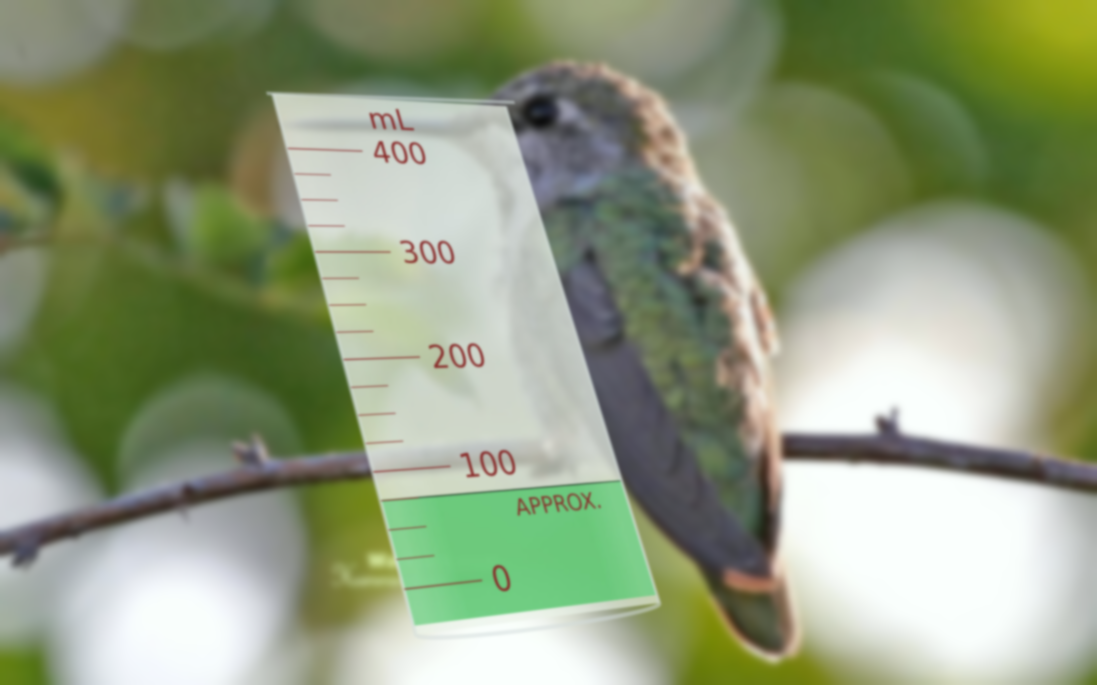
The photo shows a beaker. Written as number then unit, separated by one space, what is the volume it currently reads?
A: 75 mL
